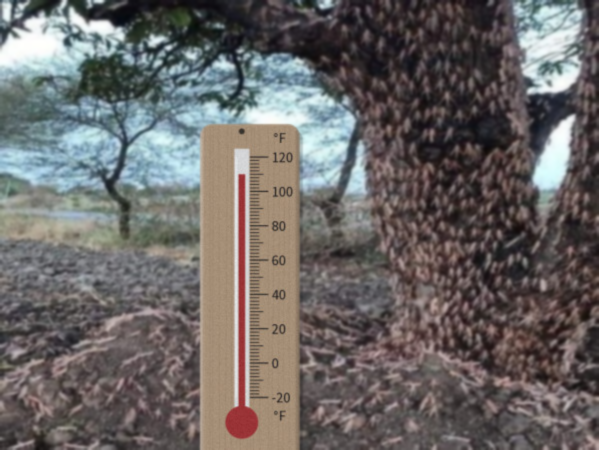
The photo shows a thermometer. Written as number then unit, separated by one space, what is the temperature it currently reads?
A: 110 °F
